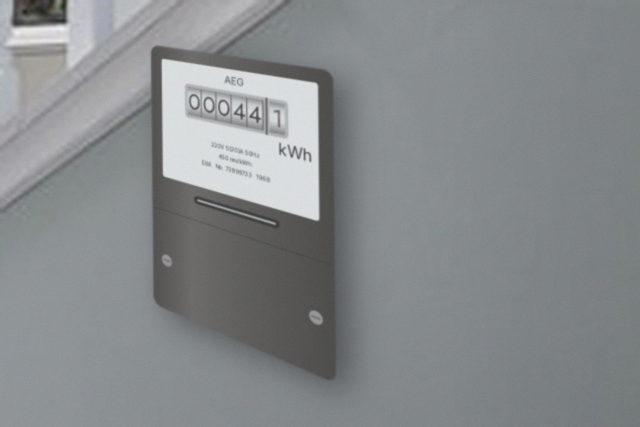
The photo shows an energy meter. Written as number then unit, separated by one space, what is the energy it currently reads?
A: 44.1 kWh
